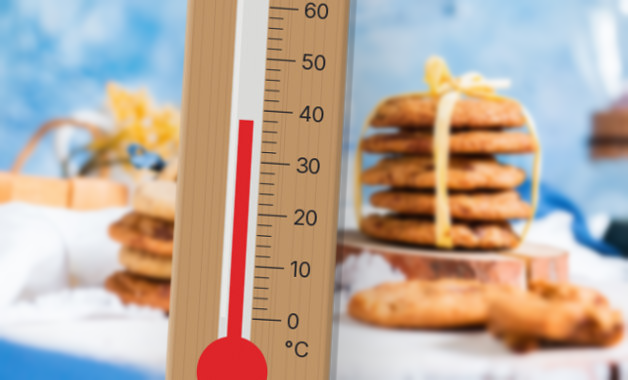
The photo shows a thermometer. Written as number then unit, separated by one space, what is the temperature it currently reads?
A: 38 °C
